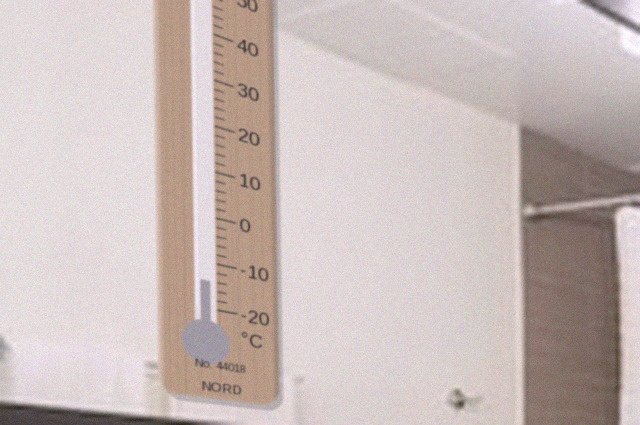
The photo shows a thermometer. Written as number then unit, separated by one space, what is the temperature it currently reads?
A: -14 °C
